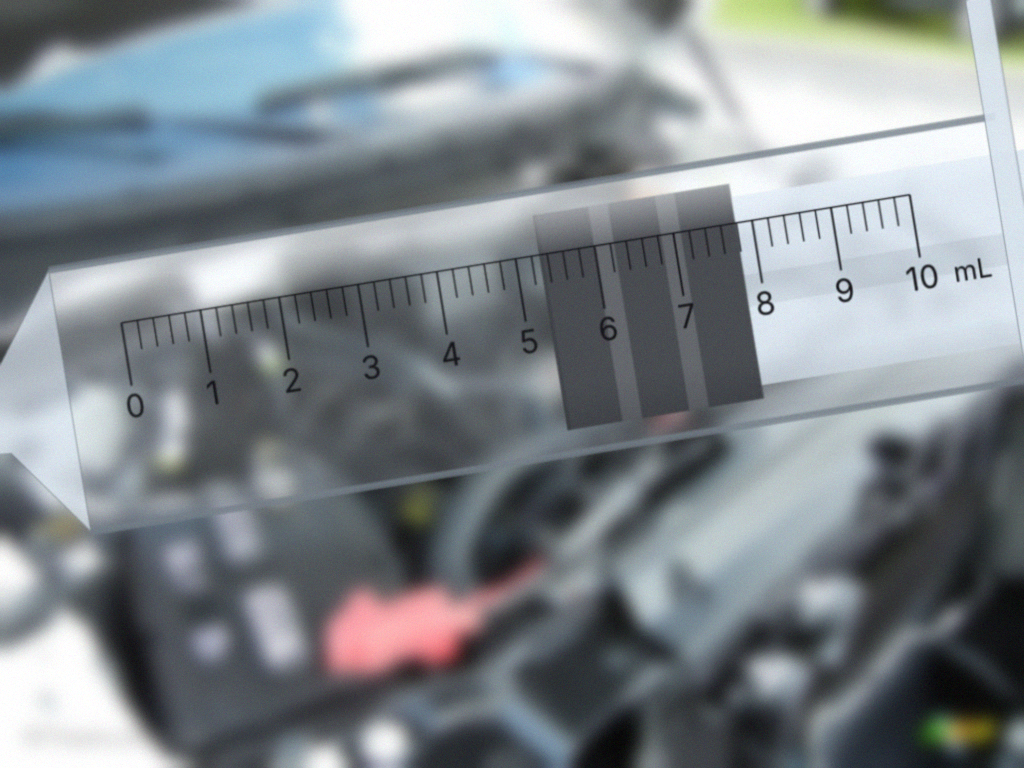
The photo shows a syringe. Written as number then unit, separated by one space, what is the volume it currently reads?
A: 5.3 mL
